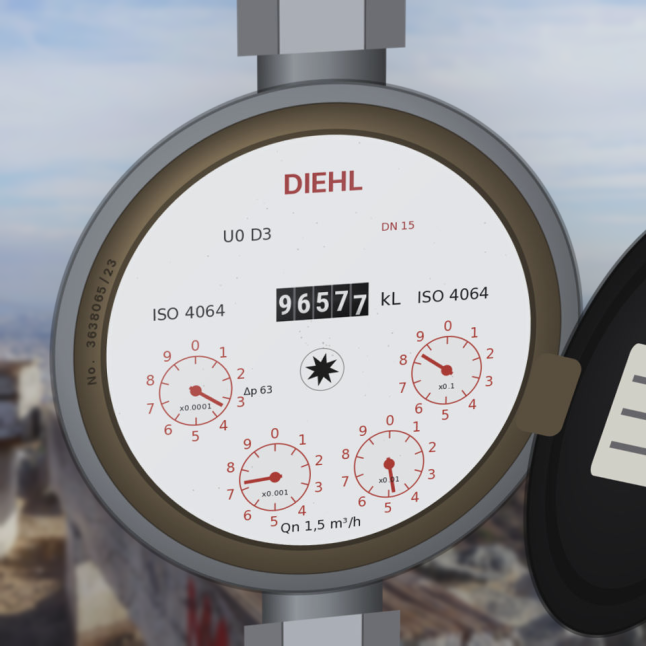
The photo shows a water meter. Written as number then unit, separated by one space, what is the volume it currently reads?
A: 96576.8473 kL
